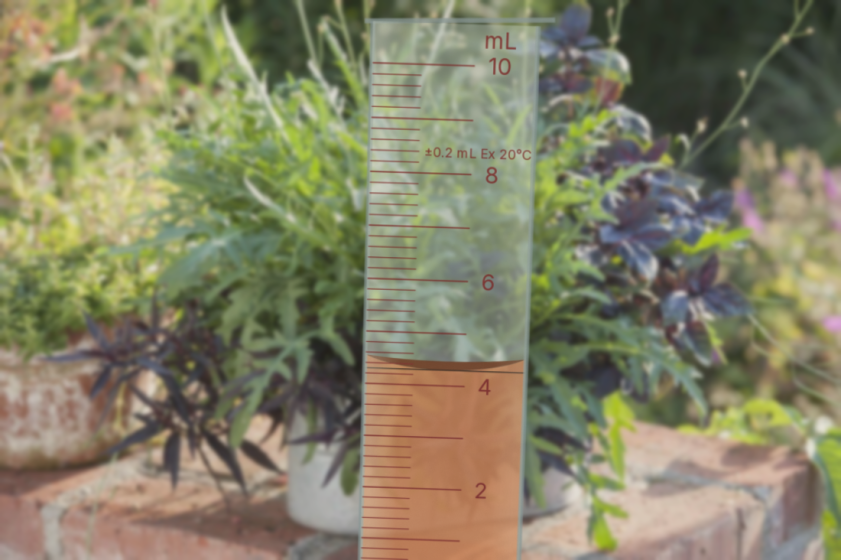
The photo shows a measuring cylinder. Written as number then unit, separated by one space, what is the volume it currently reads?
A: 4.3 mL
